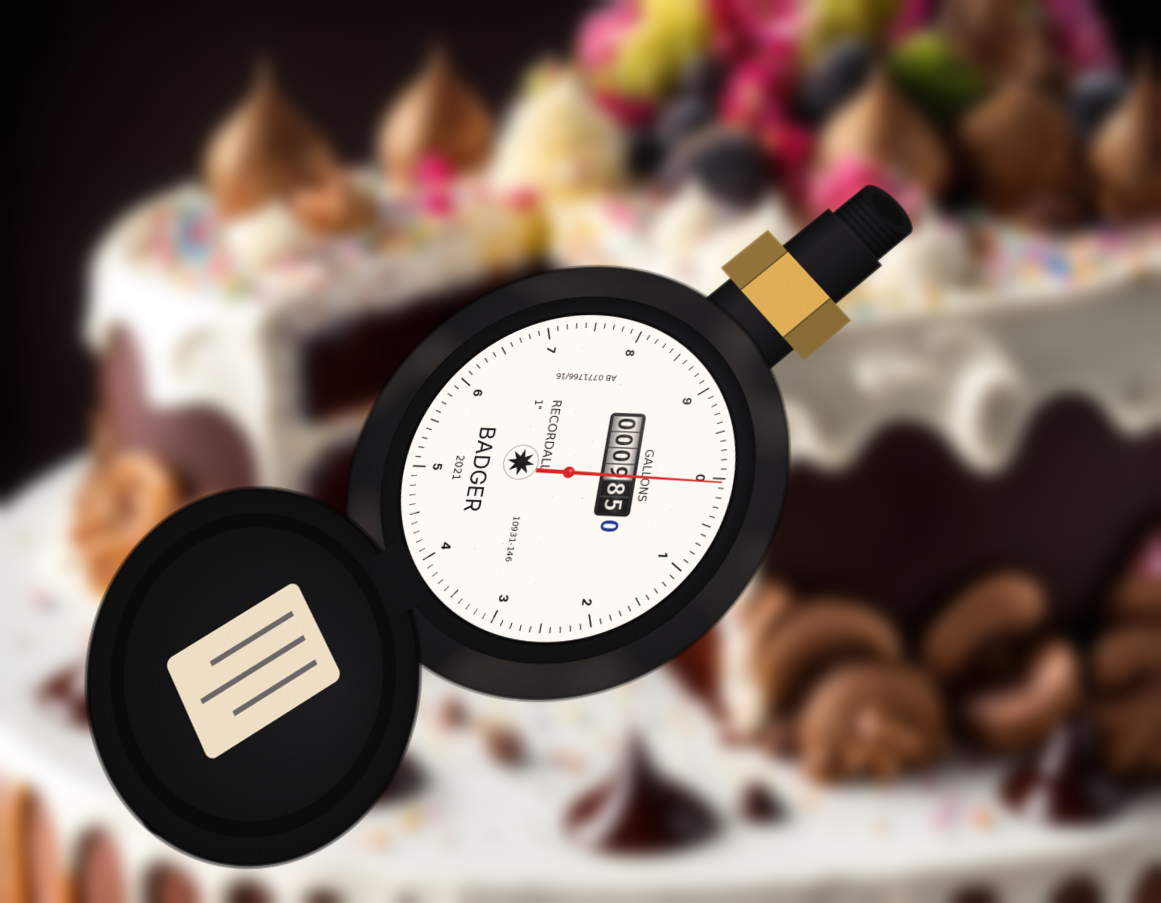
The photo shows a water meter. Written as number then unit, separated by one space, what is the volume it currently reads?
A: 9850.0 gal
